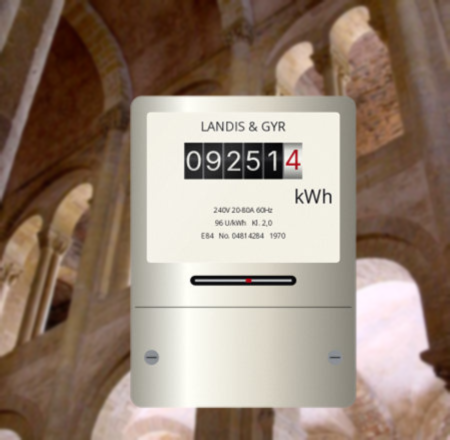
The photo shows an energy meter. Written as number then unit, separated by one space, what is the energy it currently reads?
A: 9251.4 kWh
